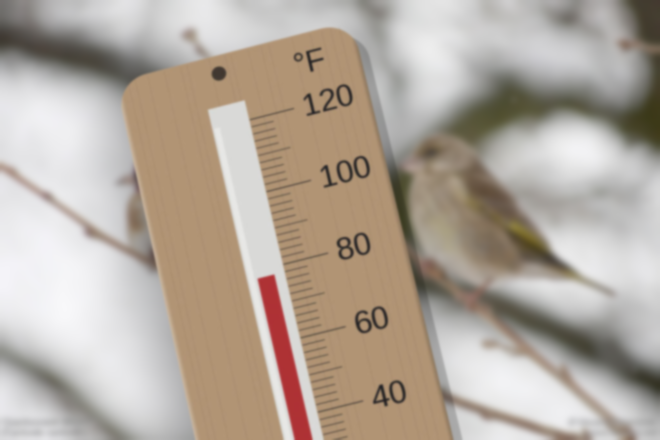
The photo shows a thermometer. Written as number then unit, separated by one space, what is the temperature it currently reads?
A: 78 °F
